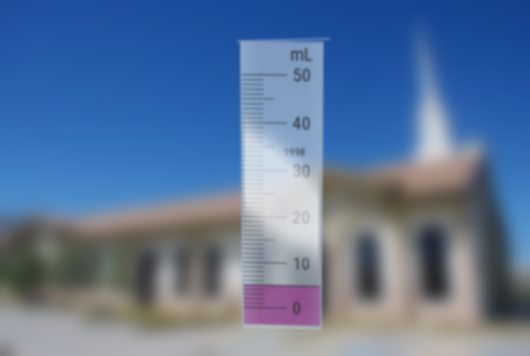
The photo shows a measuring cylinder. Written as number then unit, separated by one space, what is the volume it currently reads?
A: 5 mL
